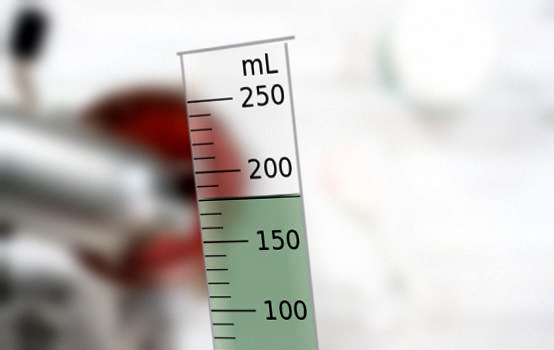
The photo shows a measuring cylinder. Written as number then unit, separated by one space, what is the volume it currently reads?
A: 180 mL
